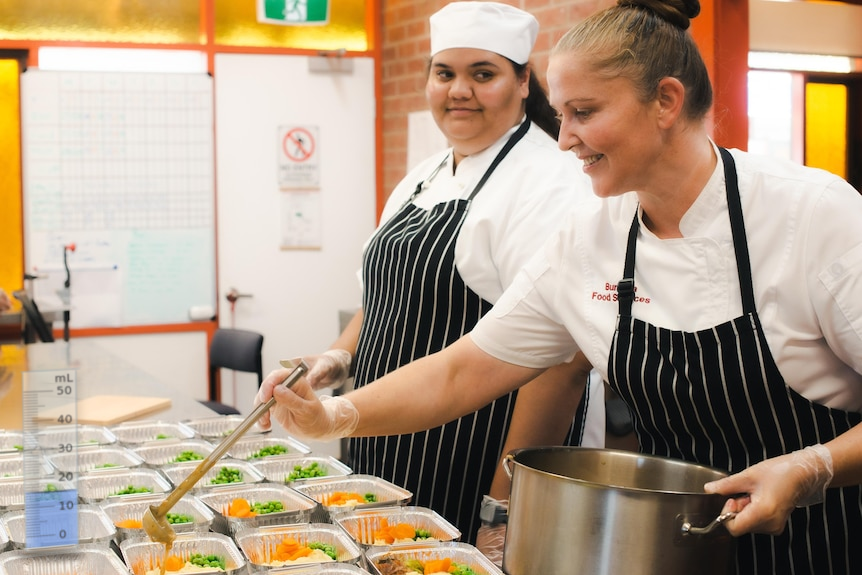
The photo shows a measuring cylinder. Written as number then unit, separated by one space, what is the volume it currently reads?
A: 15 mL
